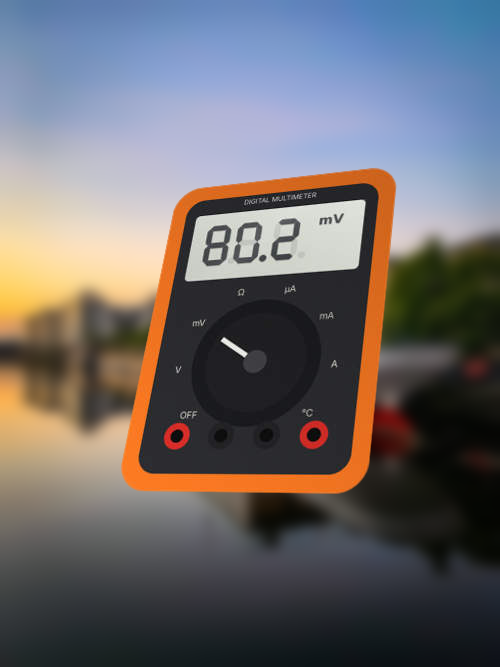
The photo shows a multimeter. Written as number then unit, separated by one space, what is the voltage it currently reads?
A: 80.2 mV
